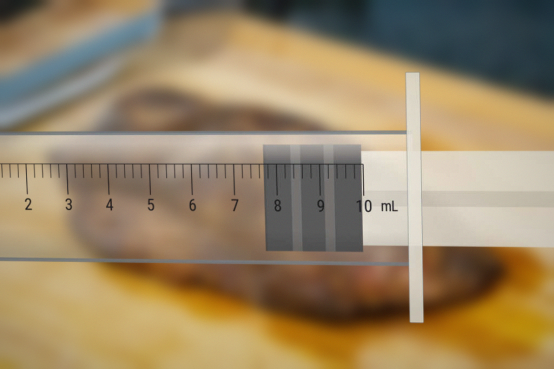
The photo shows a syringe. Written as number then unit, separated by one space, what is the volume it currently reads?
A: 7.7 mL
